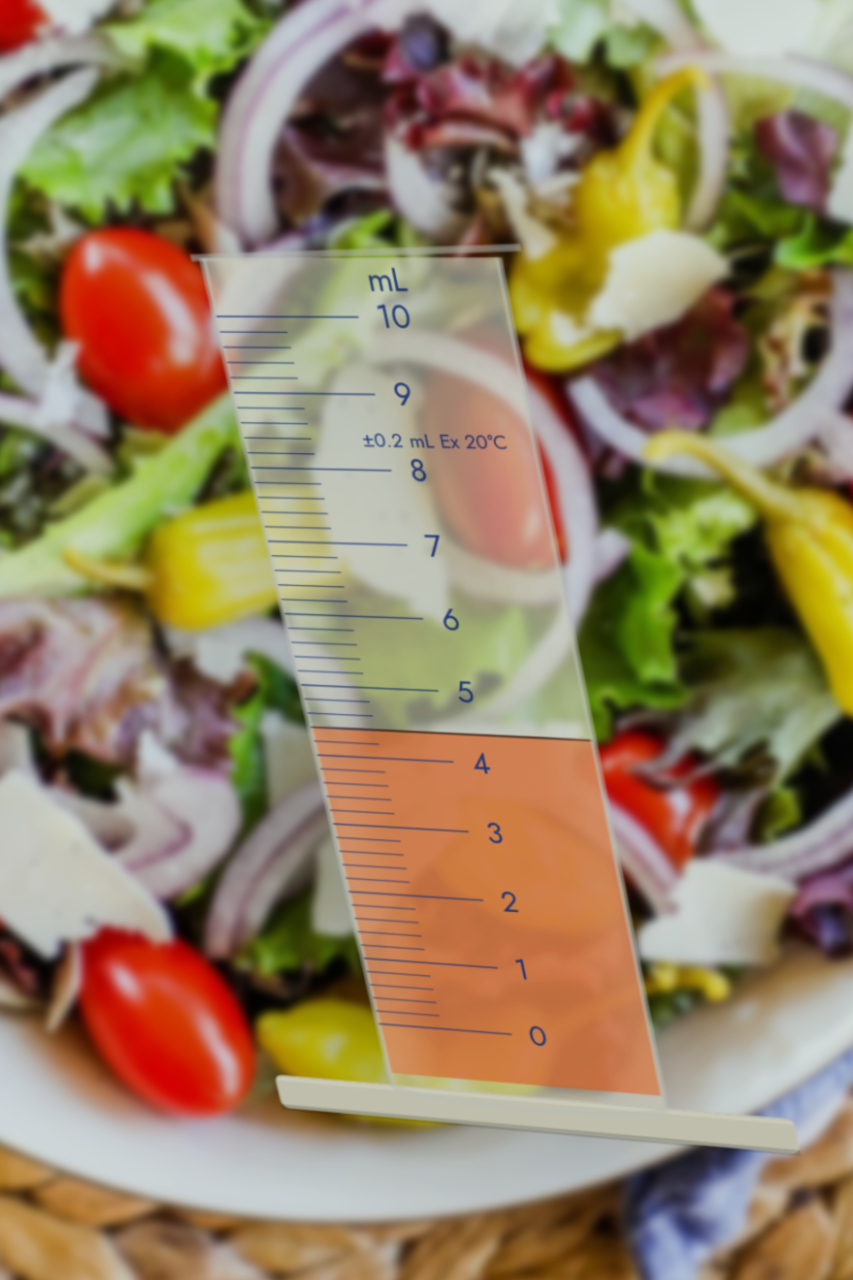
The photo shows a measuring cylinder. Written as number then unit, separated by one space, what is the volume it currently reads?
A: 4.4 mL
